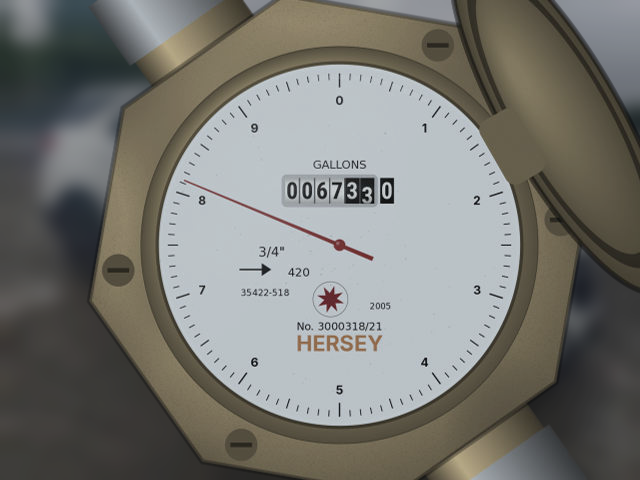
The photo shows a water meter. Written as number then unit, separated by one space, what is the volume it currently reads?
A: 67328.1 gal
